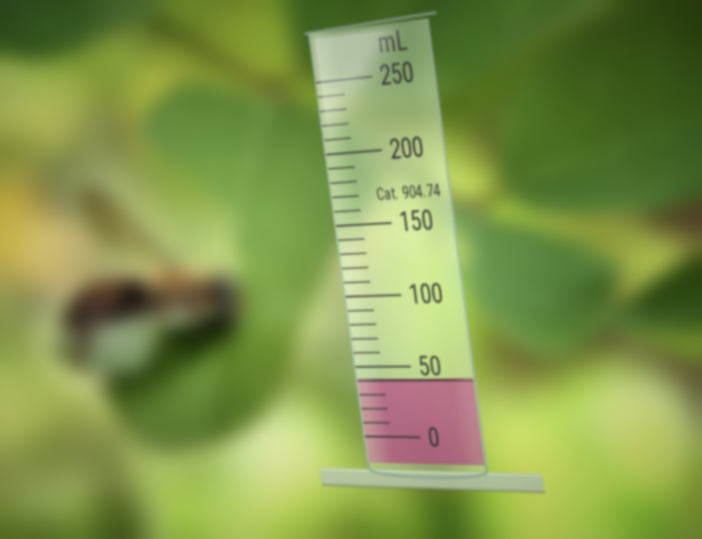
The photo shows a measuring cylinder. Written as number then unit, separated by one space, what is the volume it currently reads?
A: 40 mL
